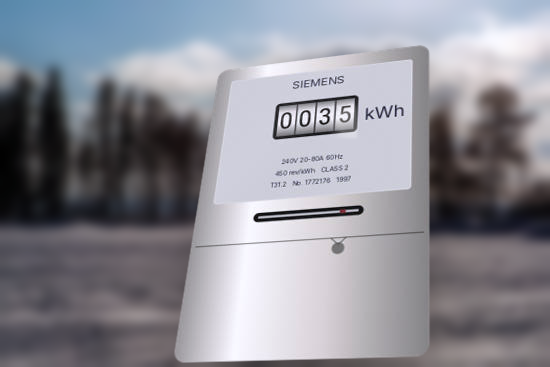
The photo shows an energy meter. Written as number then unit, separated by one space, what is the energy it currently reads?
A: 35 kWh
